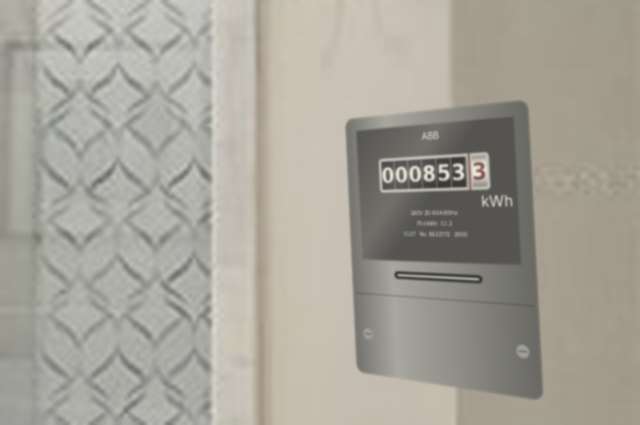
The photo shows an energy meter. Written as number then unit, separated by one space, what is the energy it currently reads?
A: 853.3 kWh
